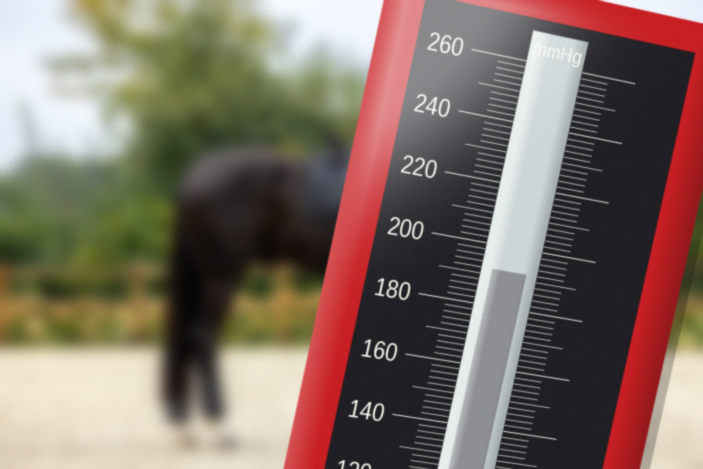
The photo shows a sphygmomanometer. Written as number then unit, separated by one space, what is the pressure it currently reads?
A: 192 mmHg
